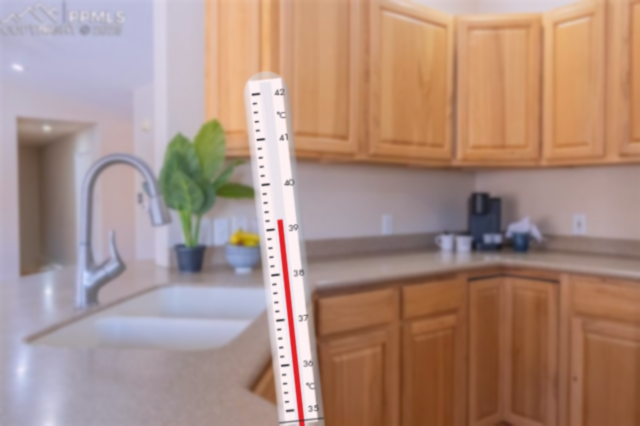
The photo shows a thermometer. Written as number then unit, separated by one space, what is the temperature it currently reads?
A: 39.2 °C
